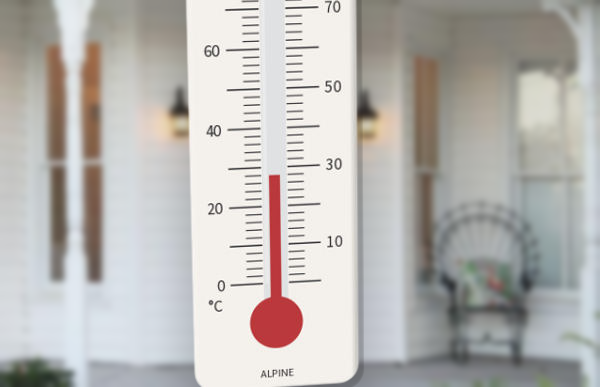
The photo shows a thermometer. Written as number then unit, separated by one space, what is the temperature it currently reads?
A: 28 °C
